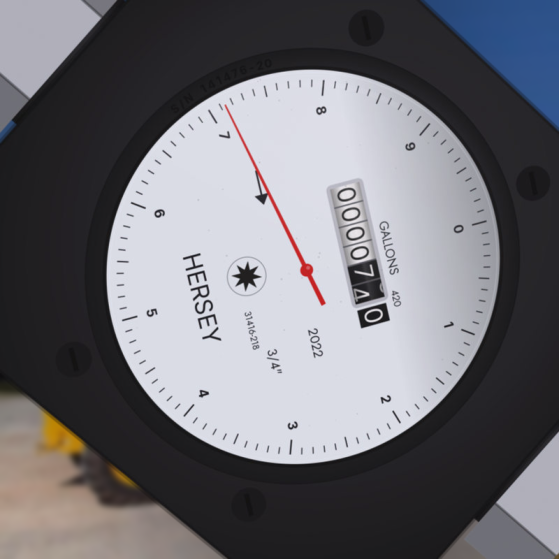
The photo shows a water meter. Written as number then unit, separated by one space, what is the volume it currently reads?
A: 737.1 gal
